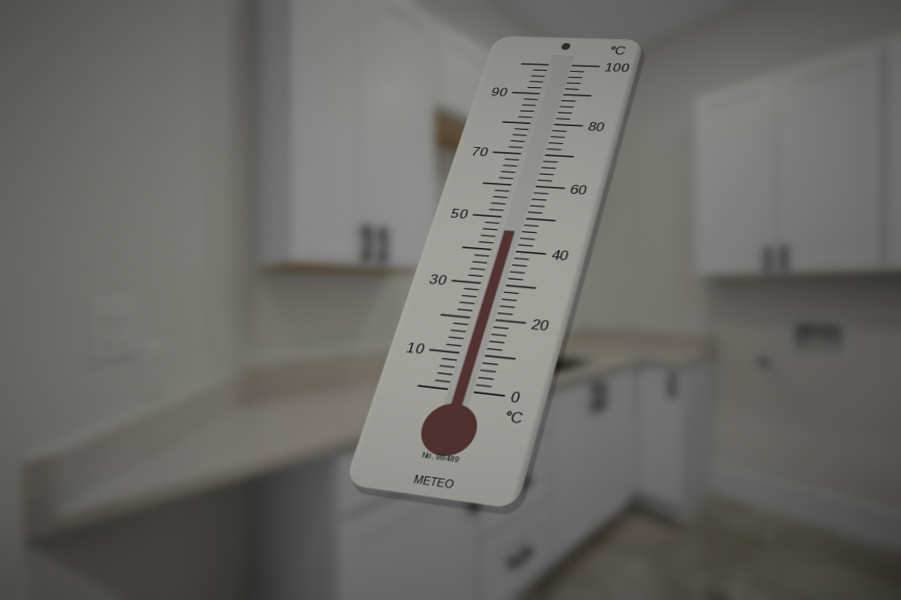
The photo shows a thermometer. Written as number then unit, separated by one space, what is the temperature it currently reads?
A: 46 °C
